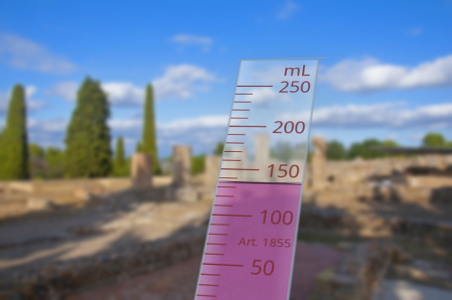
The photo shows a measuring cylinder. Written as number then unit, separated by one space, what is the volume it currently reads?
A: 135 mL
